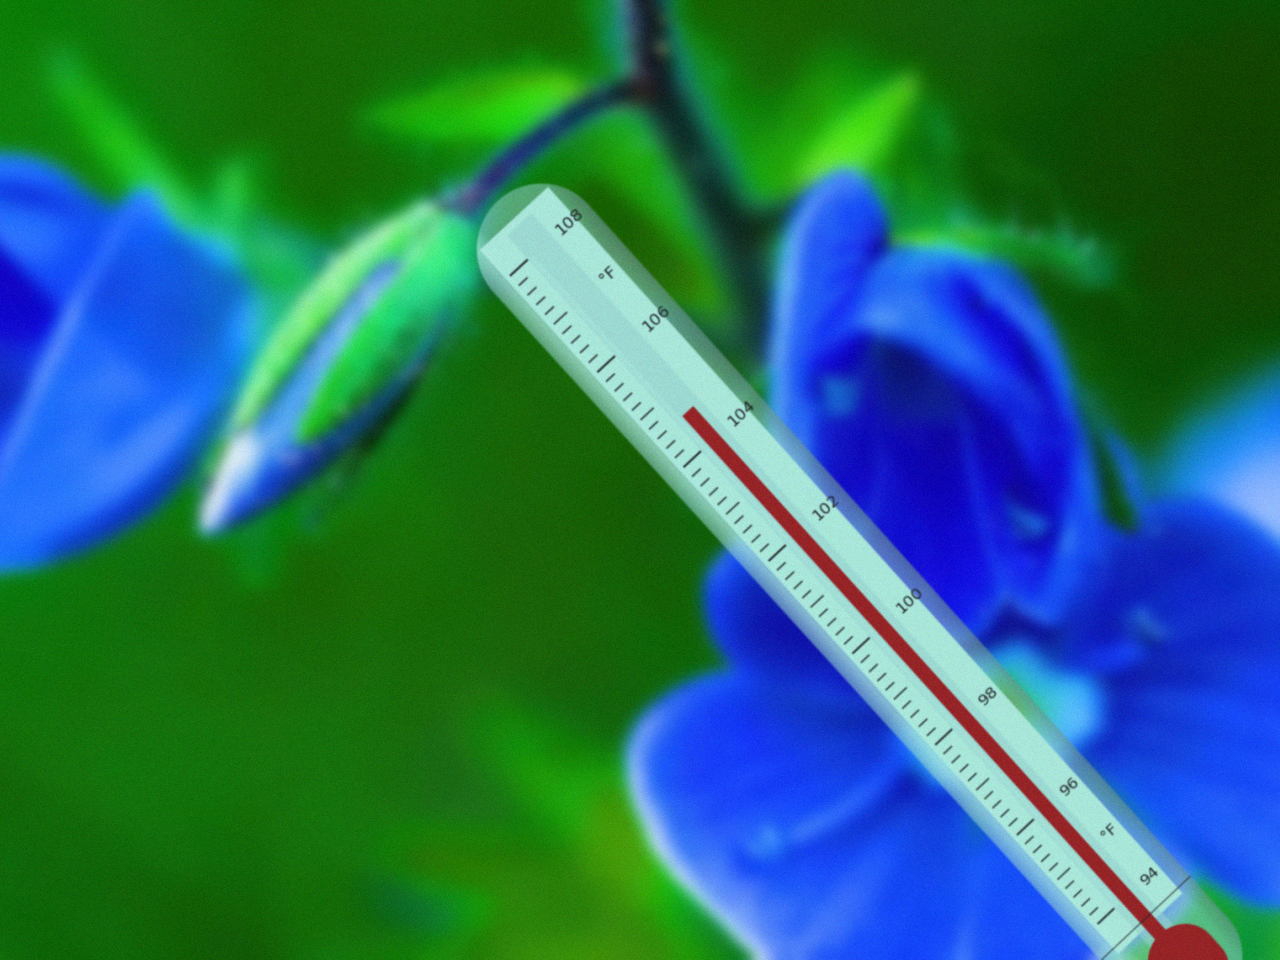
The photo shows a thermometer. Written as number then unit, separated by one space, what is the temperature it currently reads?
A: 104.6 °F
